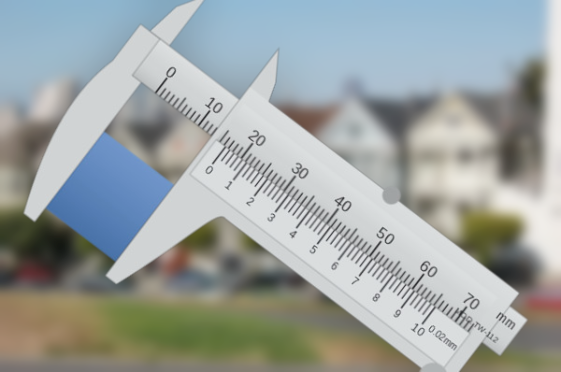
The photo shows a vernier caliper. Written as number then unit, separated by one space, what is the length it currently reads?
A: 16.4 mm
